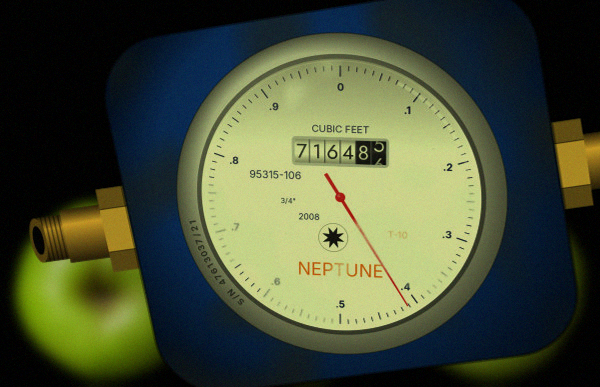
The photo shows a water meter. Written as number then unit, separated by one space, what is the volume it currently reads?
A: 716485.41 ft³
